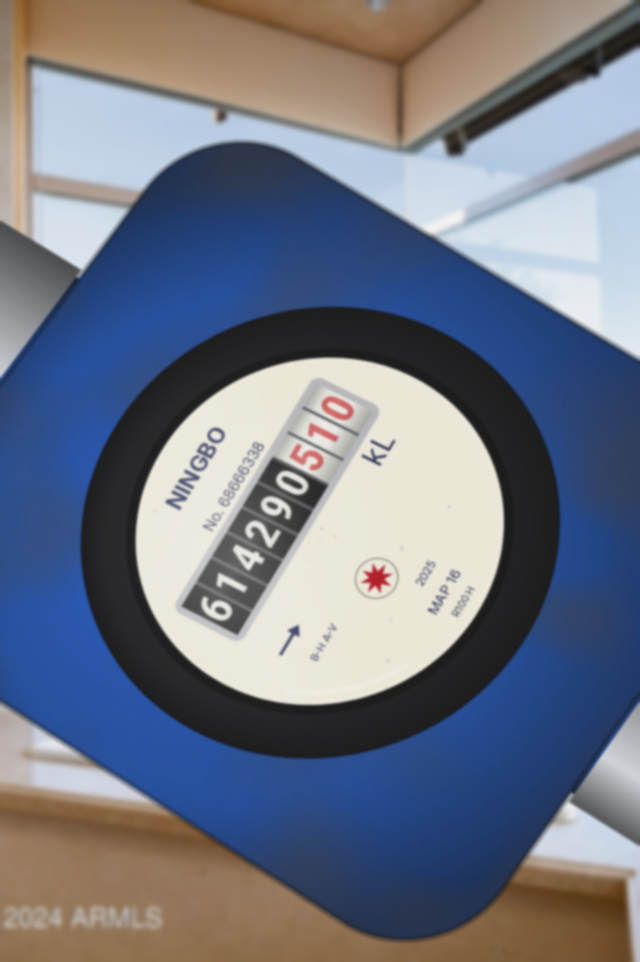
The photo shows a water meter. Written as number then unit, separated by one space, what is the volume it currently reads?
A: 614290.510 kL
